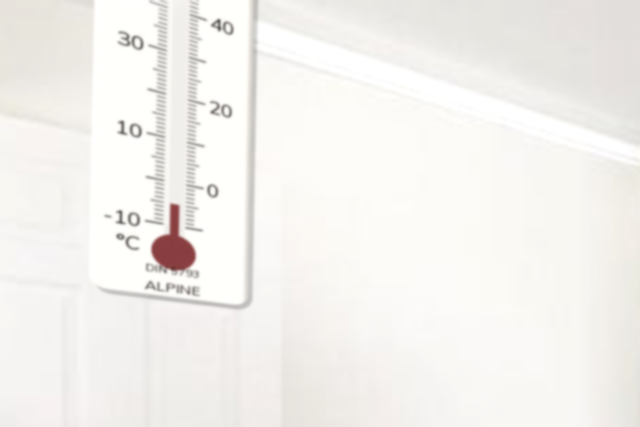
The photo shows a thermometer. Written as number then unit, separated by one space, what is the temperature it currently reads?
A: -5 °C
